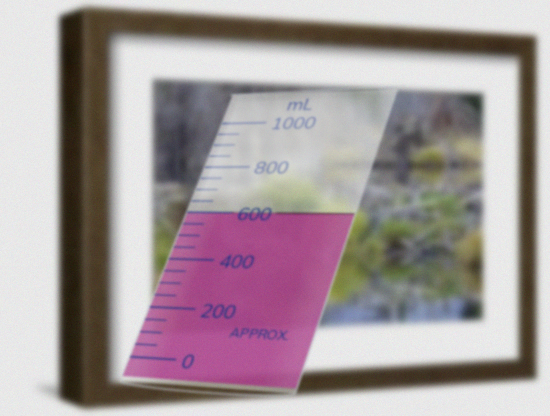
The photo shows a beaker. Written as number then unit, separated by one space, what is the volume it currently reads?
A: 600 mL
